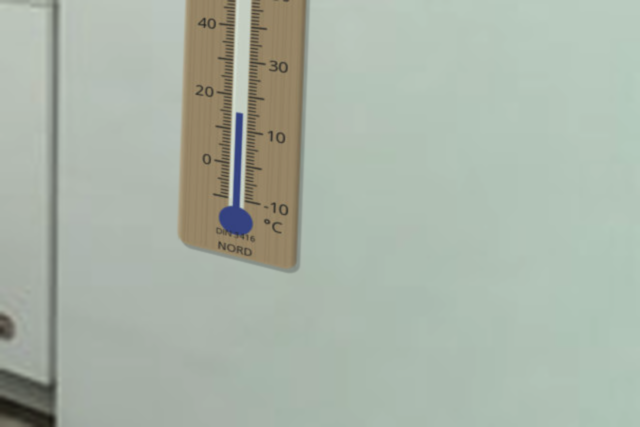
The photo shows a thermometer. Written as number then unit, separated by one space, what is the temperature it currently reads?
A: 15 °C
